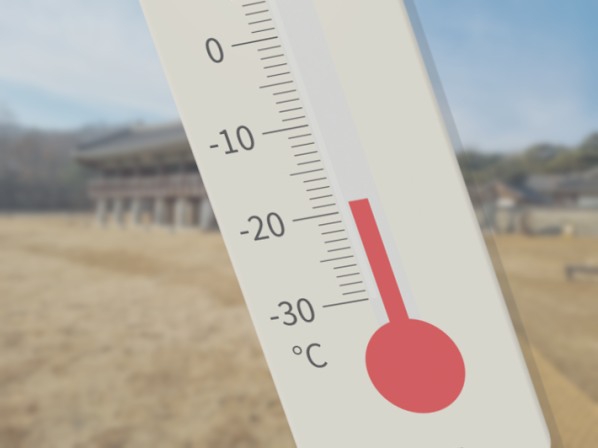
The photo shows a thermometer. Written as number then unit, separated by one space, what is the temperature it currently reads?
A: -19 °C
